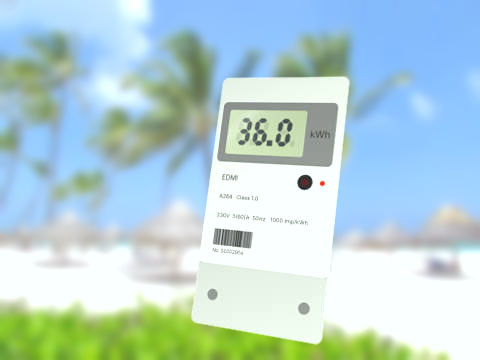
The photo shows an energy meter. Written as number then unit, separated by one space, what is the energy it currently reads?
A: 36.0 kWh
